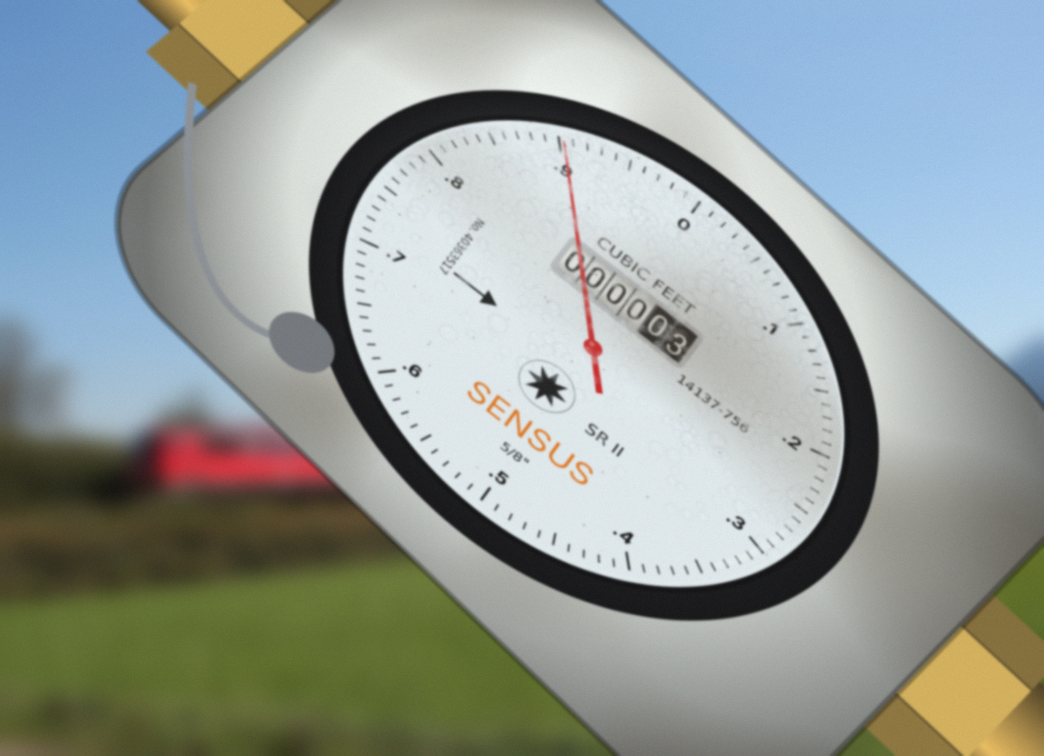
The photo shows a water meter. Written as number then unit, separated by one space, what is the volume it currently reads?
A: 2.90 ft³
